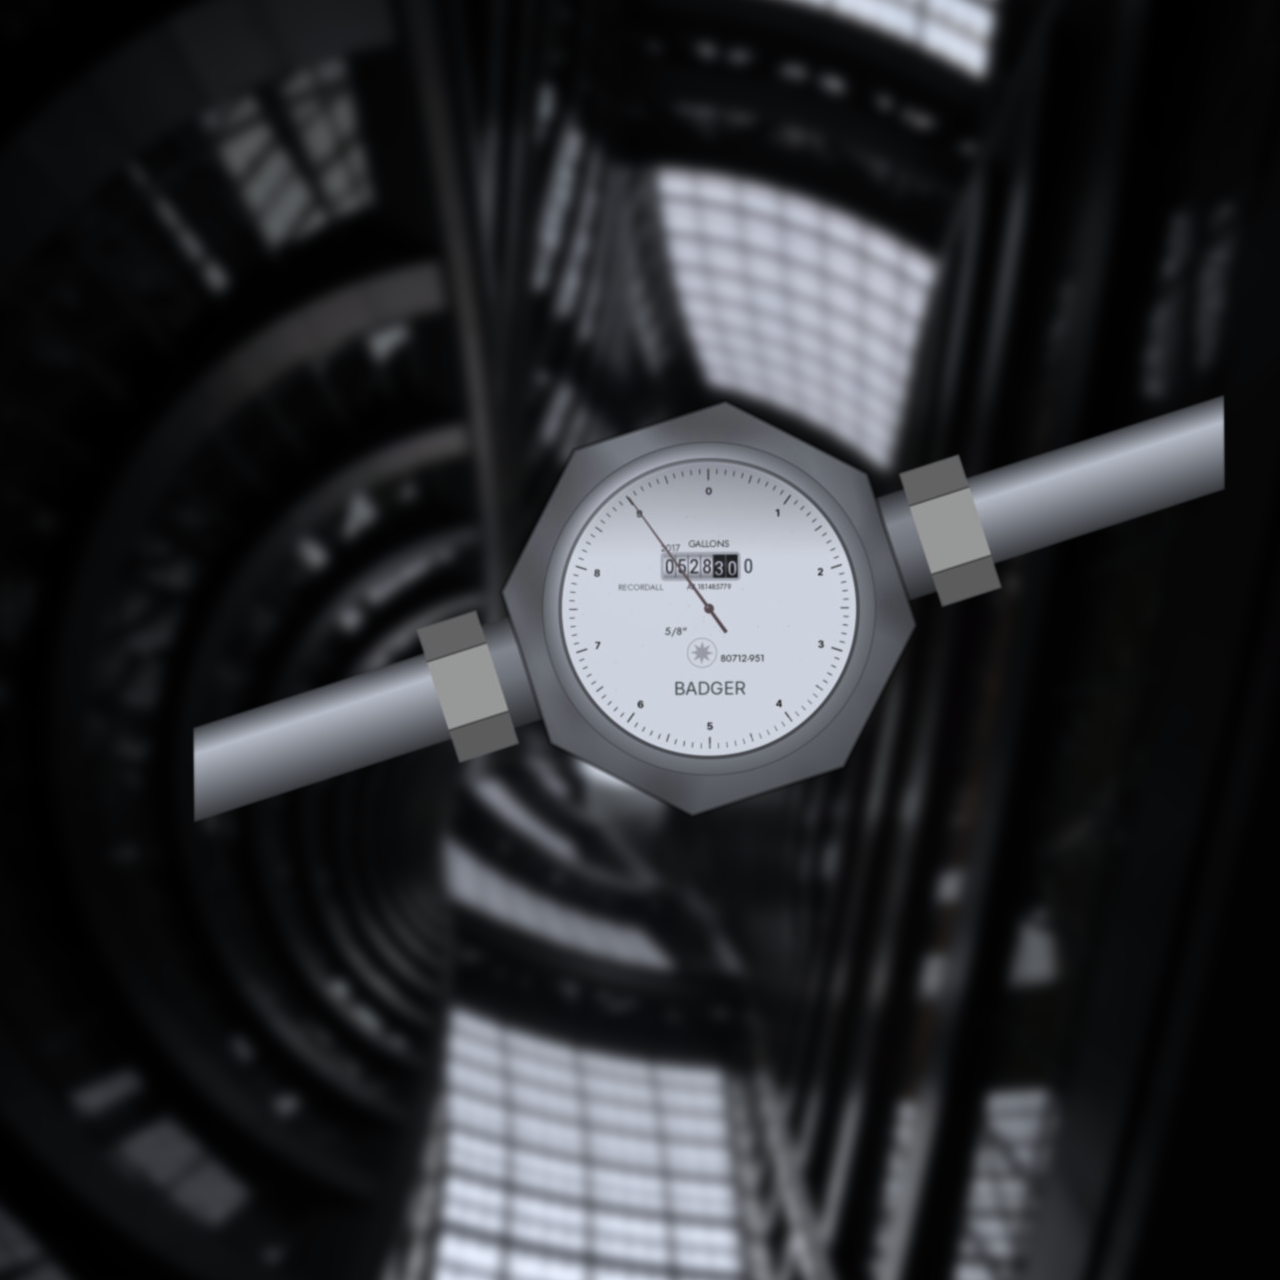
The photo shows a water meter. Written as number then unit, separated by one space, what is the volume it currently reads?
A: 528299.0 gal
